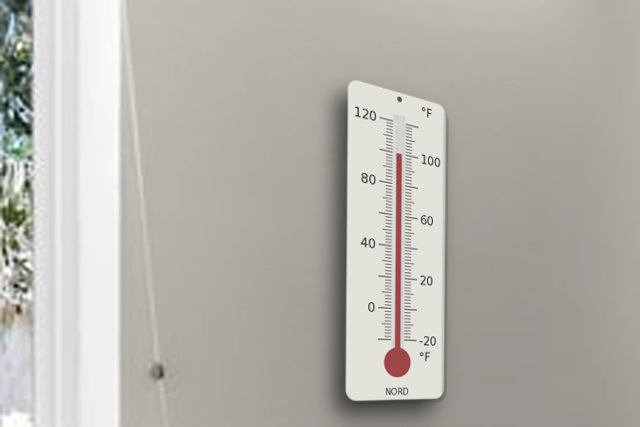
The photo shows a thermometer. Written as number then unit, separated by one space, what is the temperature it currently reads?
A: 100 °F
